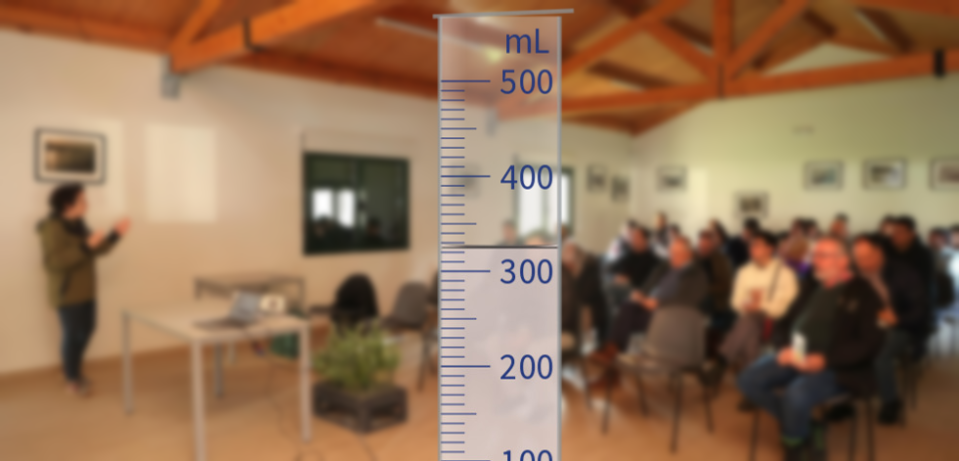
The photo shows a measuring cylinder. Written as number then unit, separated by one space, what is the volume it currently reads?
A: 325 mL
